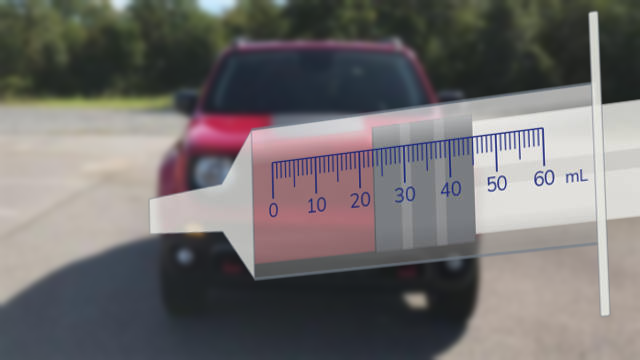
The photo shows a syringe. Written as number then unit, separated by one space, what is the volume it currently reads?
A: 23 mL
